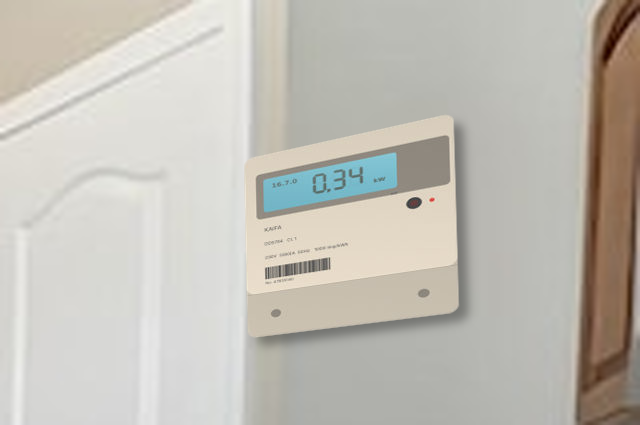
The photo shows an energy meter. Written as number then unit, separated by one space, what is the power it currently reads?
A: 0.34 kW
